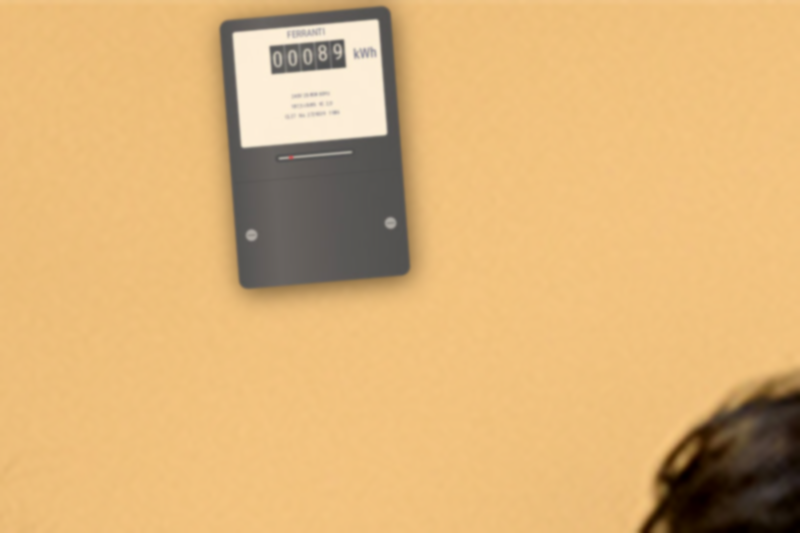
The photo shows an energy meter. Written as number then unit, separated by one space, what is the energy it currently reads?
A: 89 kWh
